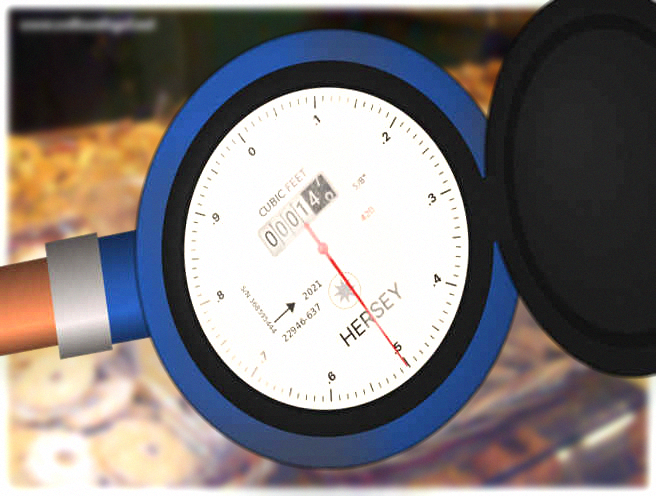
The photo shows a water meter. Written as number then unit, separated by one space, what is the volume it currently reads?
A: 147.50 ft³
